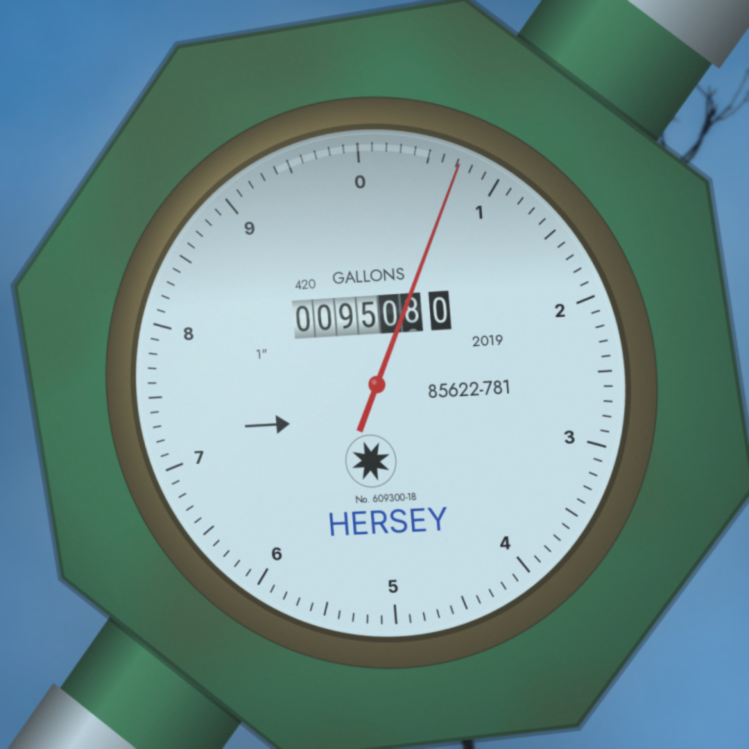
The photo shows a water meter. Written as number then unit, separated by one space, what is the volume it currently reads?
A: 95080.7 gal
